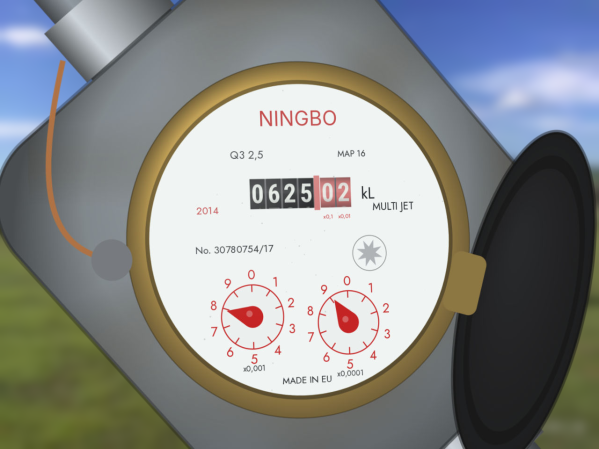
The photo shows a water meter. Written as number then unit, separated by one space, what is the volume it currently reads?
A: 625.0279 kL
